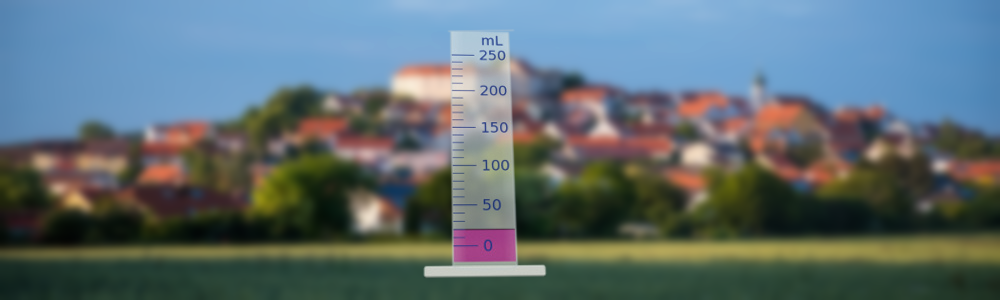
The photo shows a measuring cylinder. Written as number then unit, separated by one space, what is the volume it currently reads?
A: 20 mL
